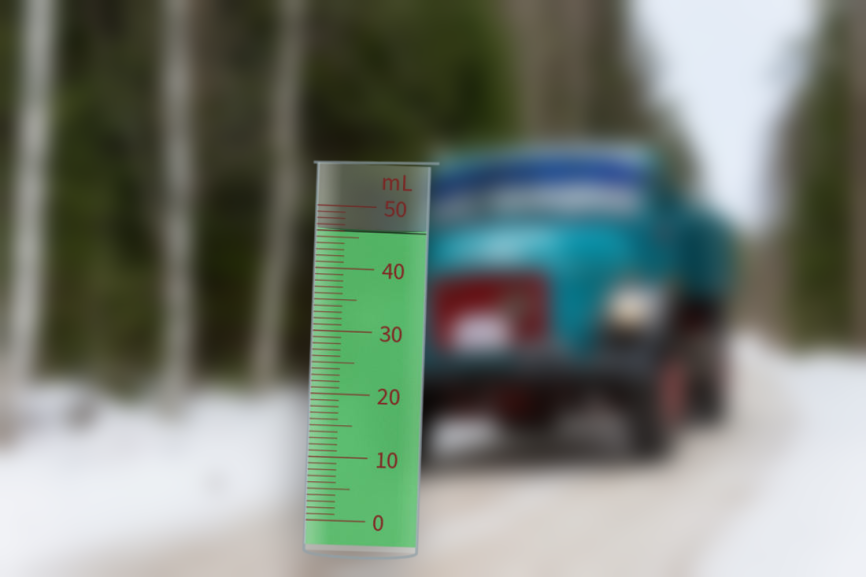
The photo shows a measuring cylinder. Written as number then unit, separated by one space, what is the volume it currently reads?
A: 46 mL
